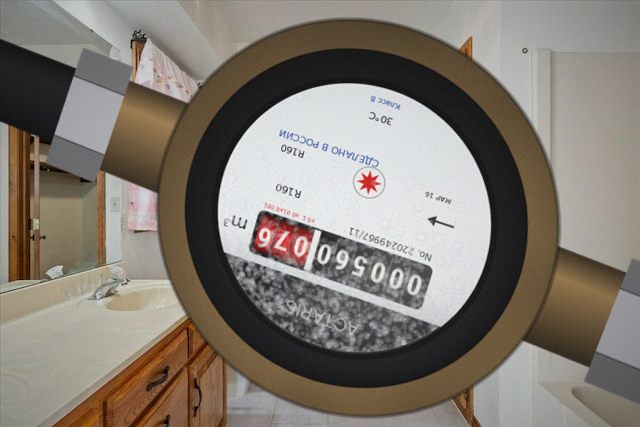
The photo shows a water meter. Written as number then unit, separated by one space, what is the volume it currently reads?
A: 560.076 m³
